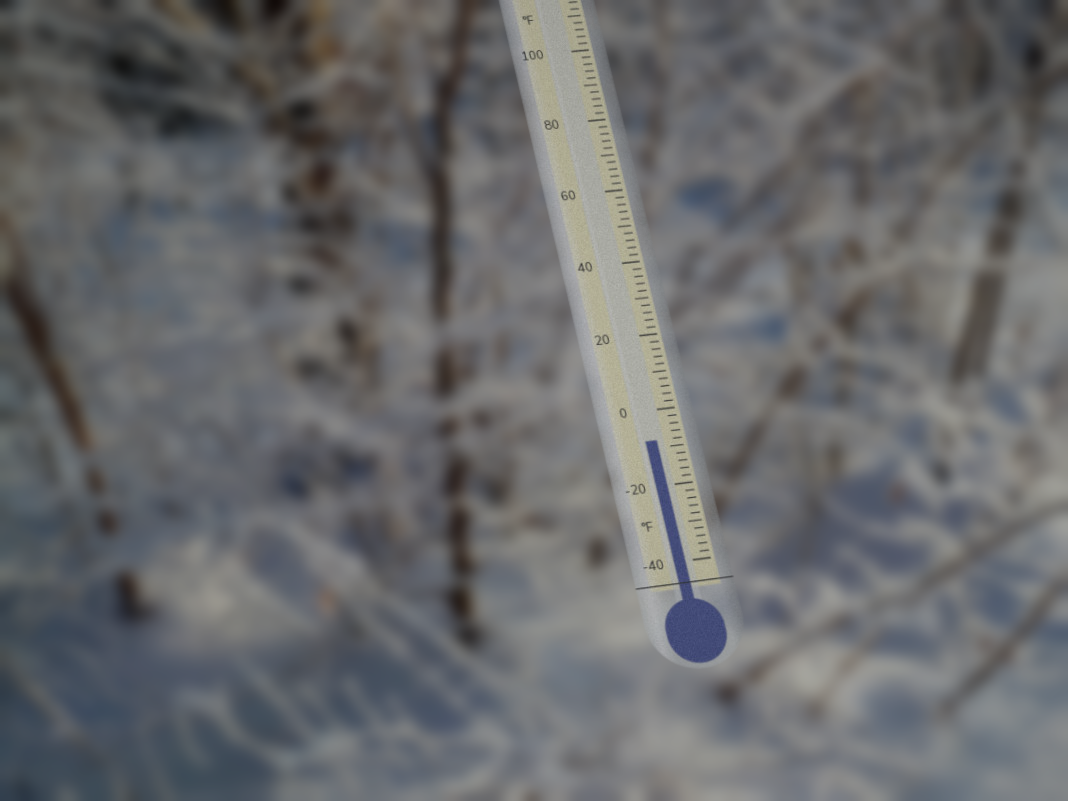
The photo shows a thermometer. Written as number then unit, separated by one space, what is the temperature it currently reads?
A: -8 °F
